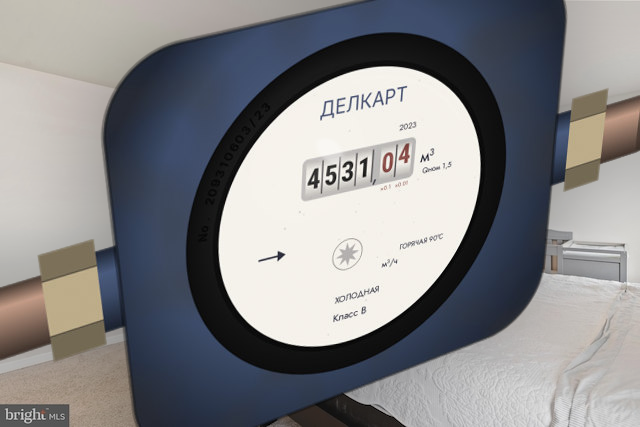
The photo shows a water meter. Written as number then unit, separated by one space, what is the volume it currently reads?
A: 4531.04 m³
